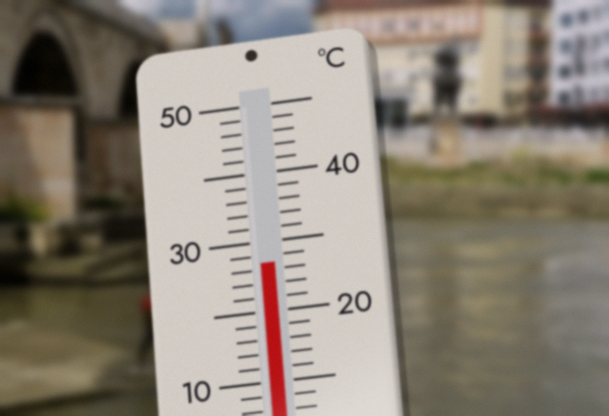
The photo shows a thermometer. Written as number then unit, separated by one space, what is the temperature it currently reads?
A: 27 °C
